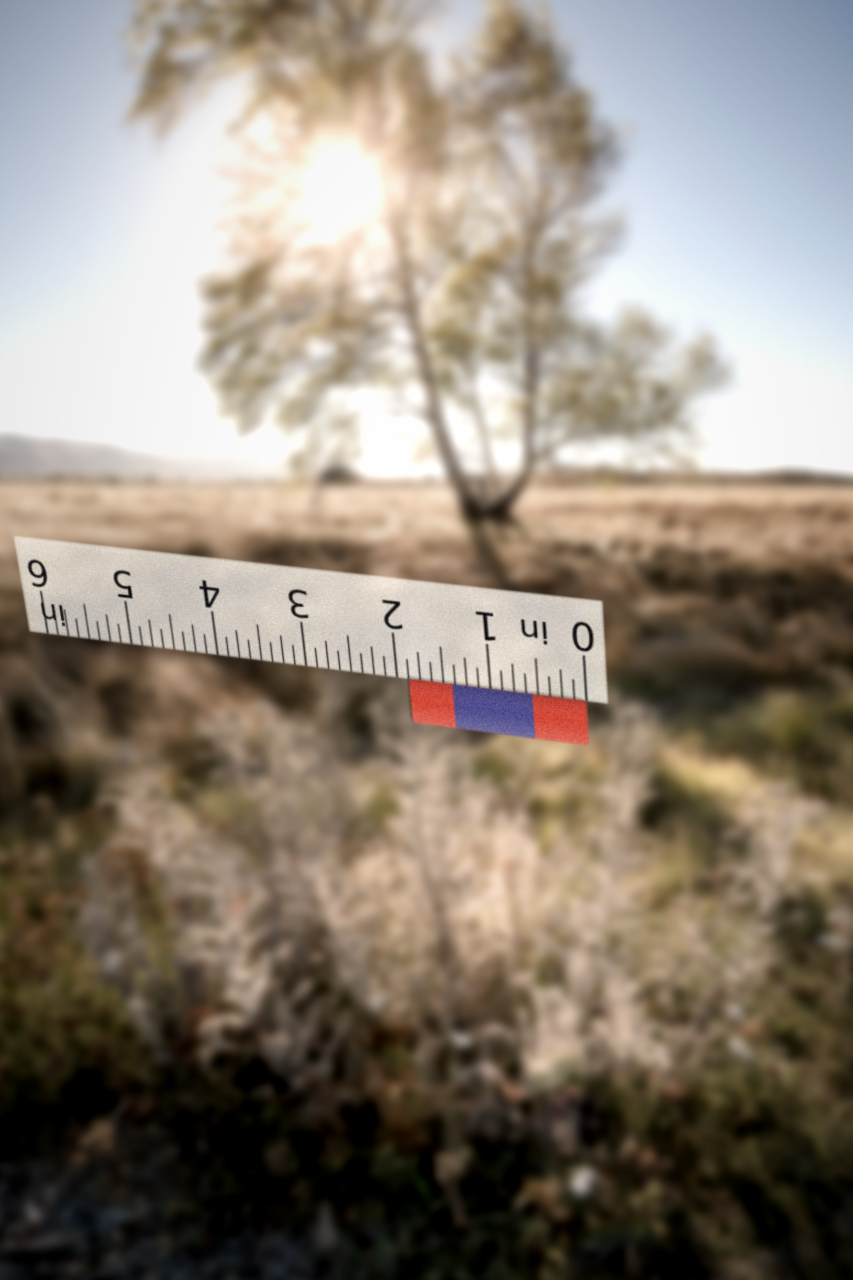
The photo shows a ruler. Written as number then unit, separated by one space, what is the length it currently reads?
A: 1.875 in
